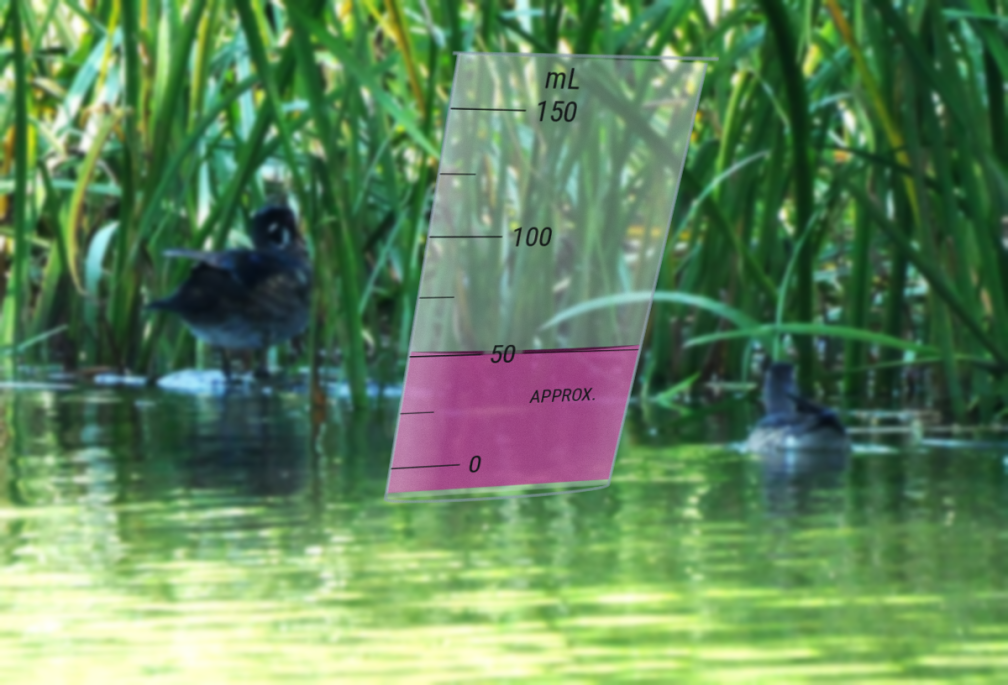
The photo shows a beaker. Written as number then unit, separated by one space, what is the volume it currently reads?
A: 50 mL
